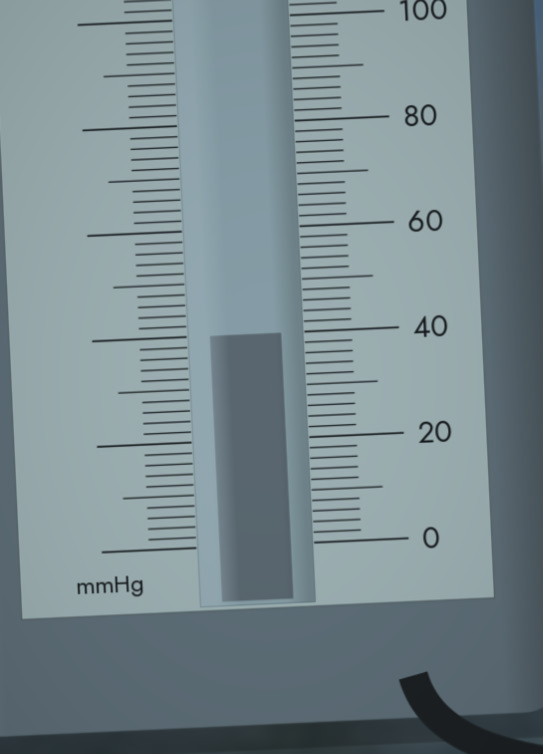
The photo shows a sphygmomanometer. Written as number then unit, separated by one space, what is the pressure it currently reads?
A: 40 mmHg
